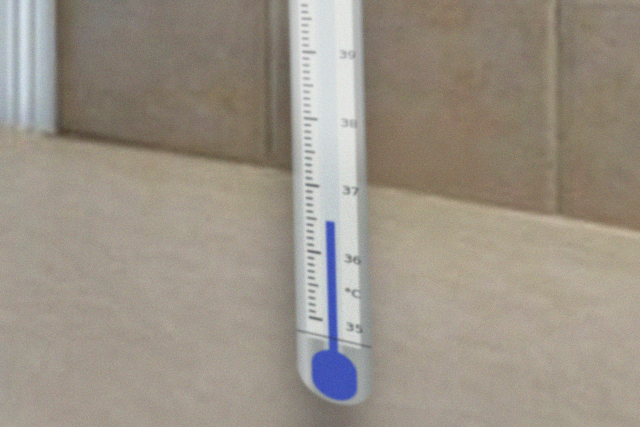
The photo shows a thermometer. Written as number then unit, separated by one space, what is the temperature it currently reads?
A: 36.5 °C
